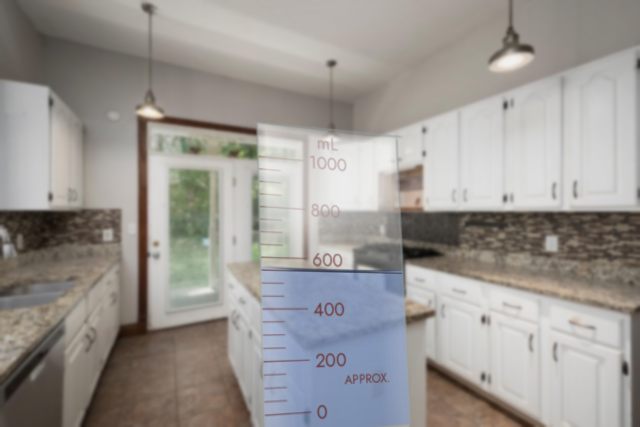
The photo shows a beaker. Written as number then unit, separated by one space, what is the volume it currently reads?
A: 550 mL
